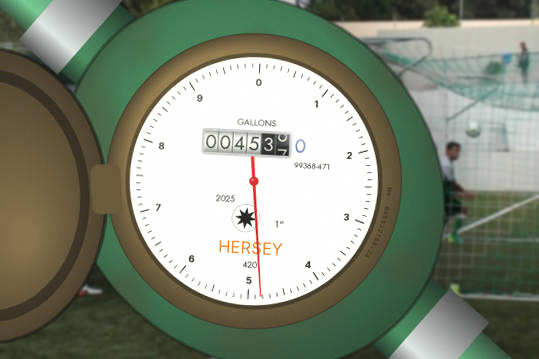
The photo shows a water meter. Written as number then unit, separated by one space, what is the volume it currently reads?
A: 45364.8 gal
